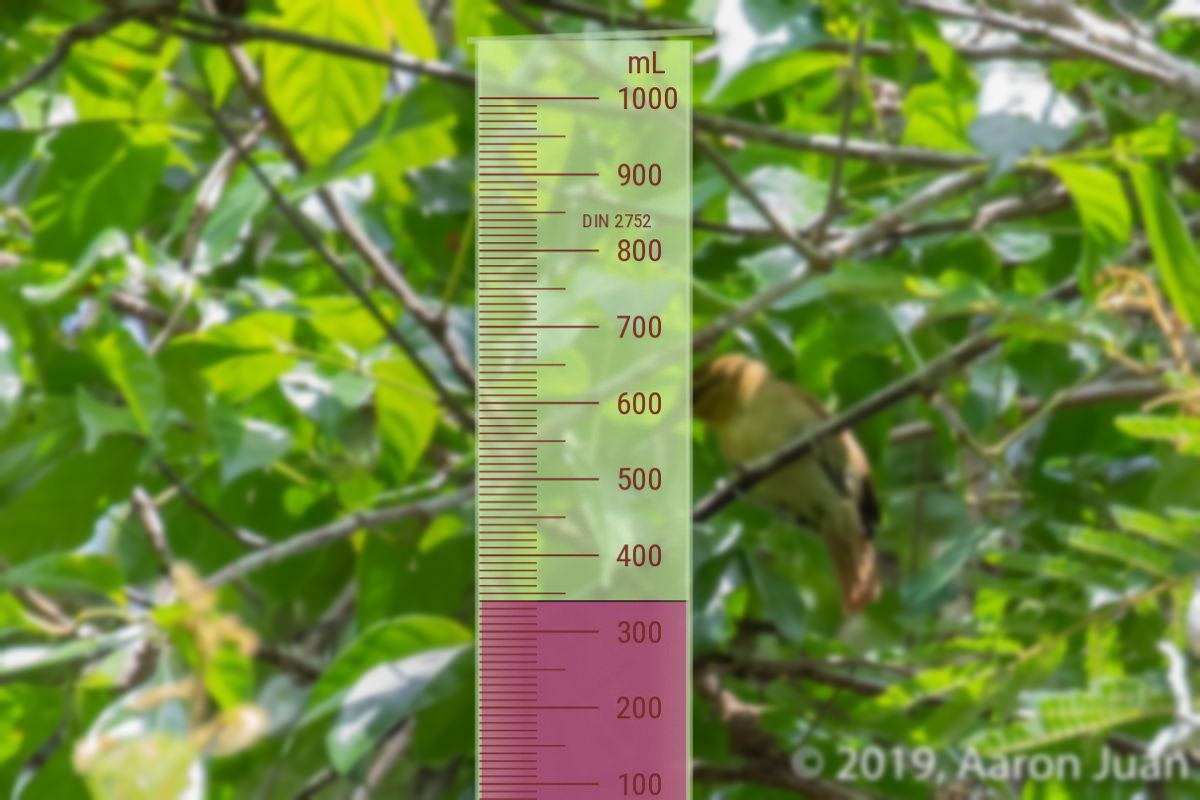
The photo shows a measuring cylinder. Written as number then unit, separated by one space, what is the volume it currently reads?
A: 340 mL
